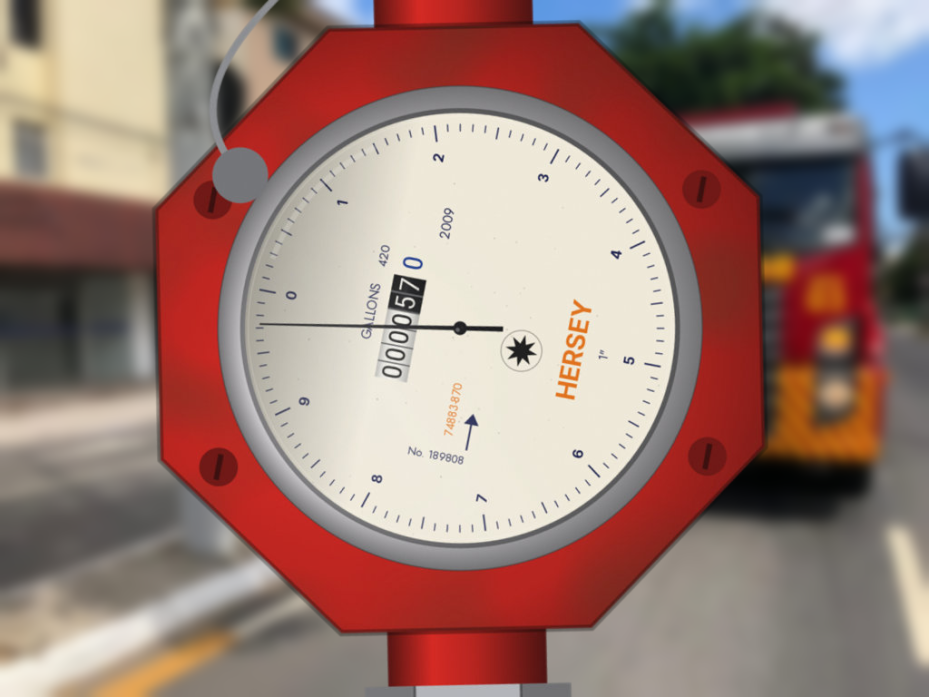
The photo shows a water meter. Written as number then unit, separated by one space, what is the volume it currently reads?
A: 569.7 gal
